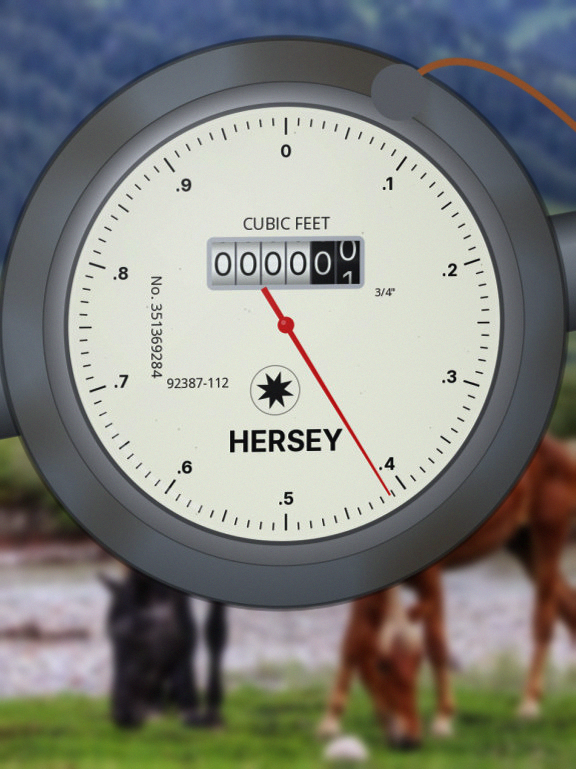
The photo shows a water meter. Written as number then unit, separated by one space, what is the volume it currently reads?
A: 0.41 ft³
